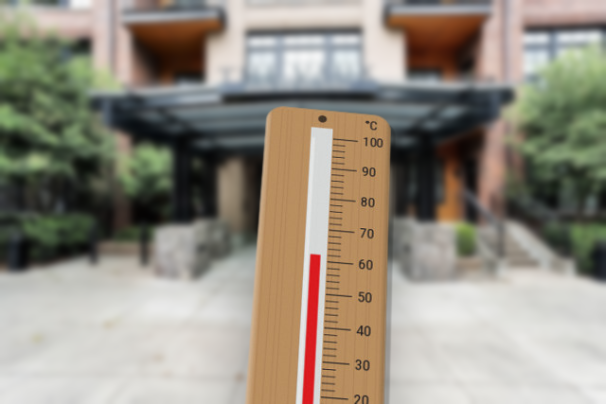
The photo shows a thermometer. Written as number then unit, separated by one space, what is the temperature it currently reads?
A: 62 °C
